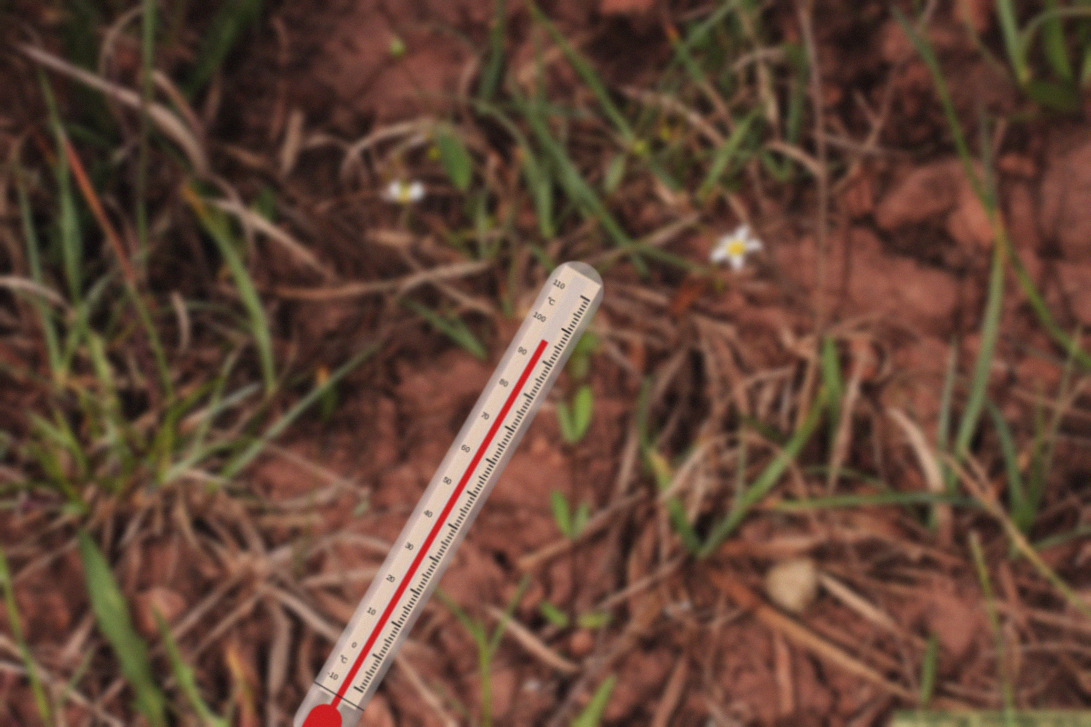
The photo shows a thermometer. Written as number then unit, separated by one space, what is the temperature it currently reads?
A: 95 °C
